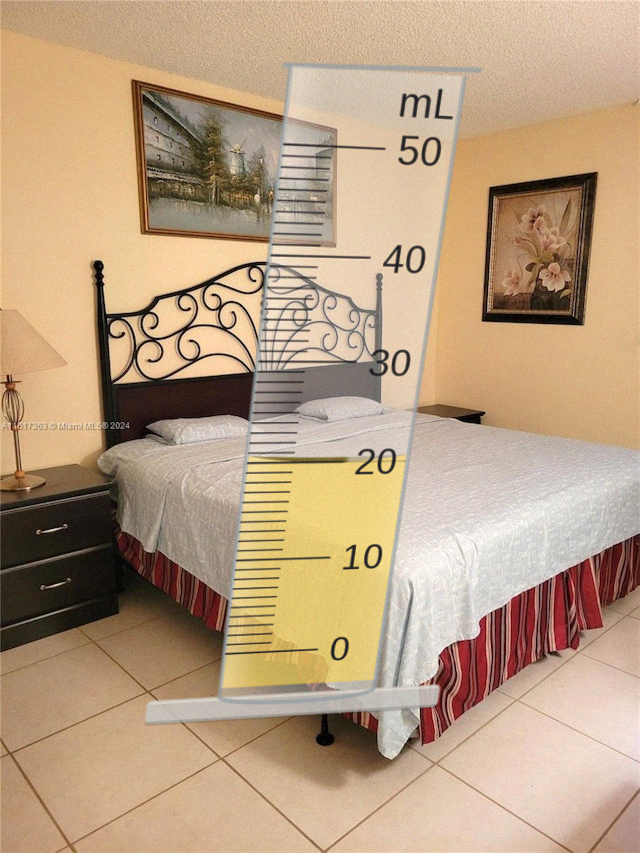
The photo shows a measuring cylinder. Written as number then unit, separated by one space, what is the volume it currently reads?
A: 20 mL
